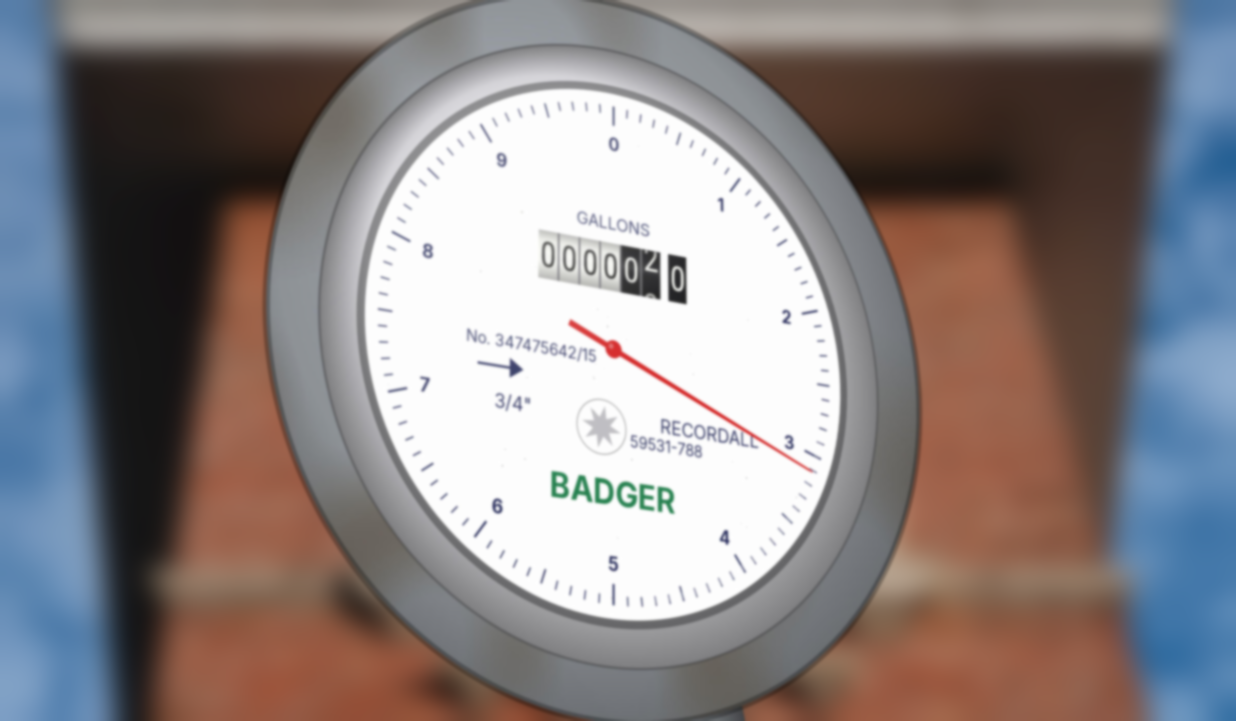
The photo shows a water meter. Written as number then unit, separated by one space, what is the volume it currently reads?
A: 23.1 gal
